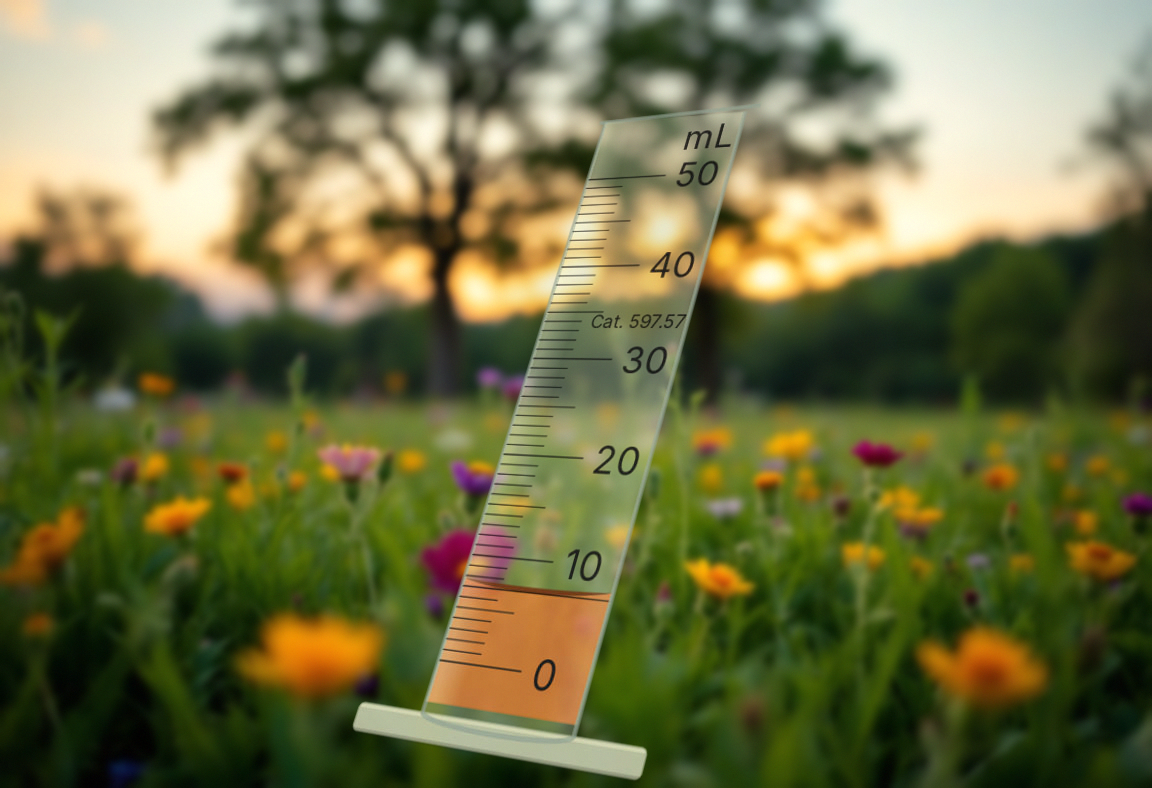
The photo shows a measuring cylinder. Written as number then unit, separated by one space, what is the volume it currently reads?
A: 7 mL
